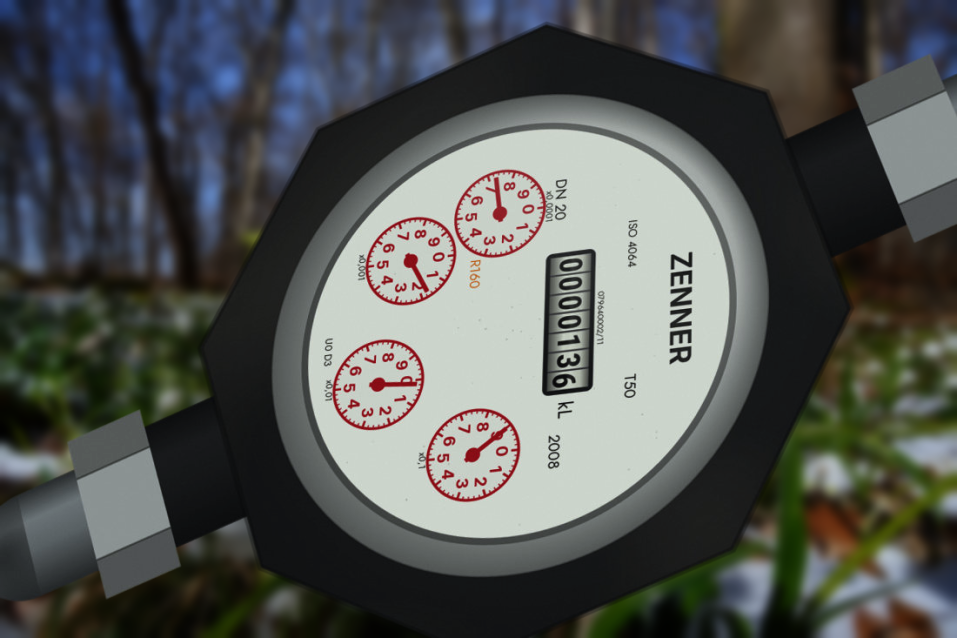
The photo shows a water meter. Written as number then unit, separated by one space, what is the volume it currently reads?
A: 135.9017 kL
